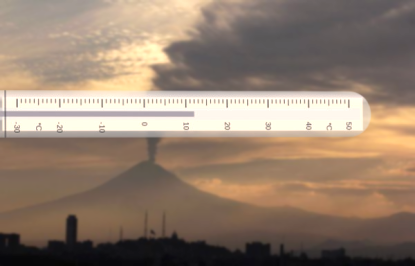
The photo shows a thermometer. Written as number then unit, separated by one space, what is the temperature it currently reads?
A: 12 °C
